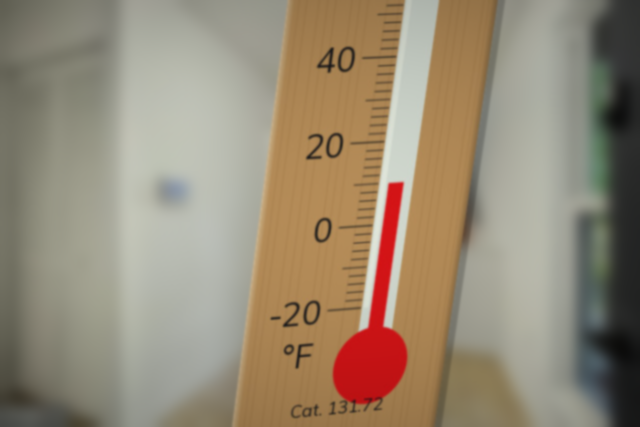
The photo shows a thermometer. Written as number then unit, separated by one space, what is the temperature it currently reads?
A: 10 °F
